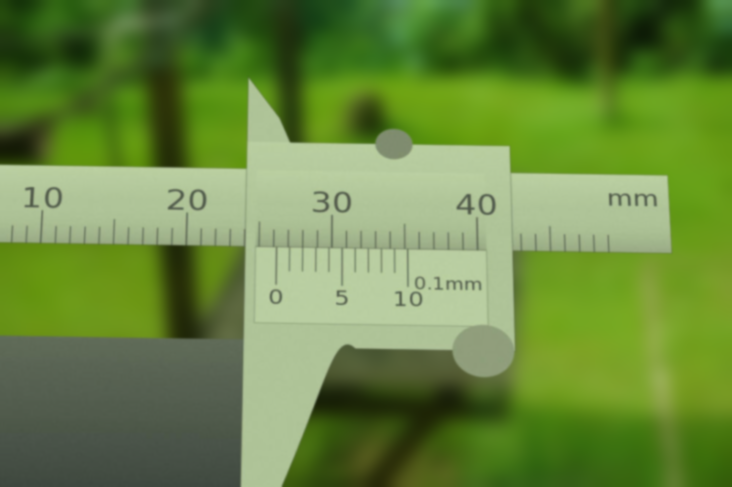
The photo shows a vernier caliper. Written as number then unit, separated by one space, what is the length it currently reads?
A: 26.2 mm
